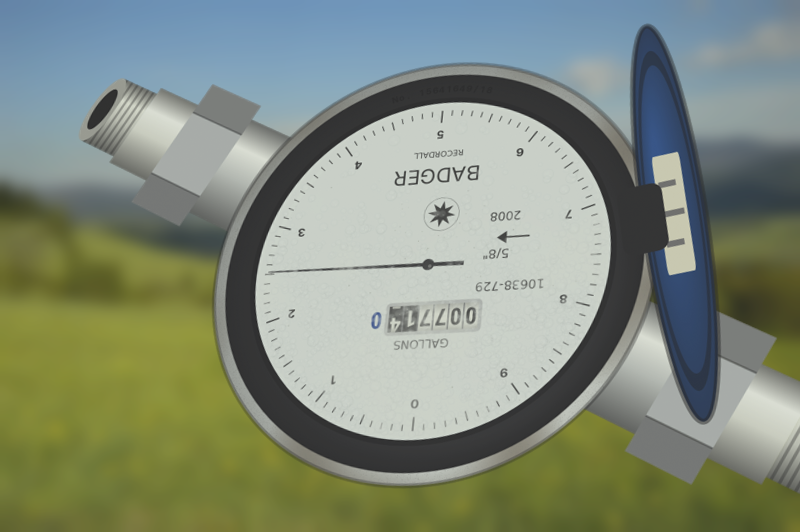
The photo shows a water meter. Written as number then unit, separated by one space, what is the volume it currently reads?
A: 77142.5 gal
